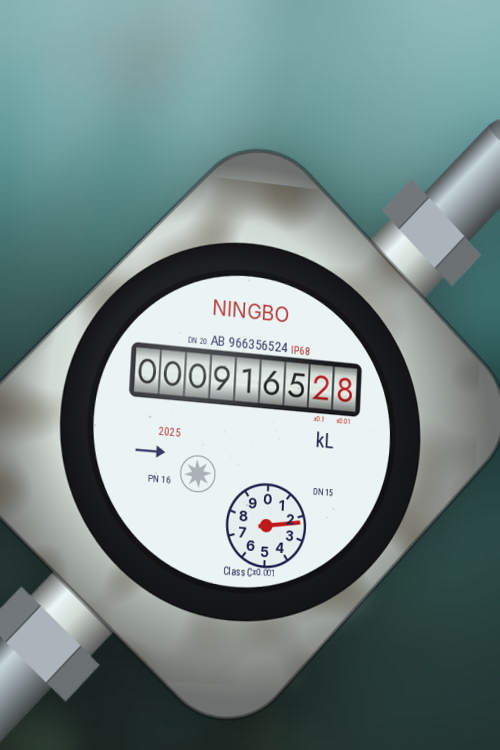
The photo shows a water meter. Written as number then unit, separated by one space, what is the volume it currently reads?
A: 9165.282 kL
